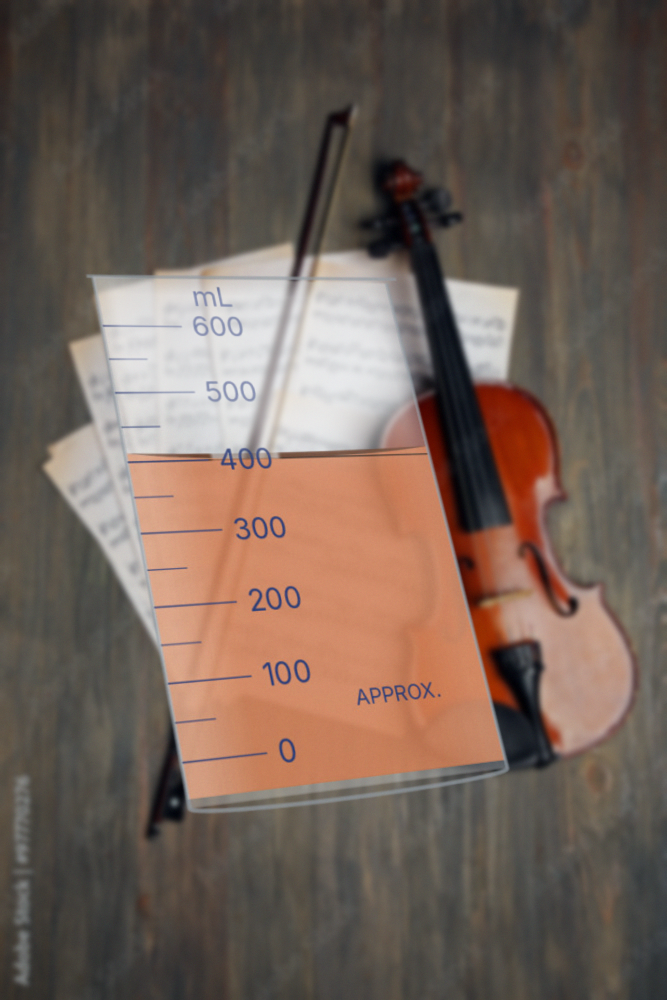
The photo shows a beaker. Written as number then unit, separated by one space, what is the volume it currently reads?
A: 400 mL
